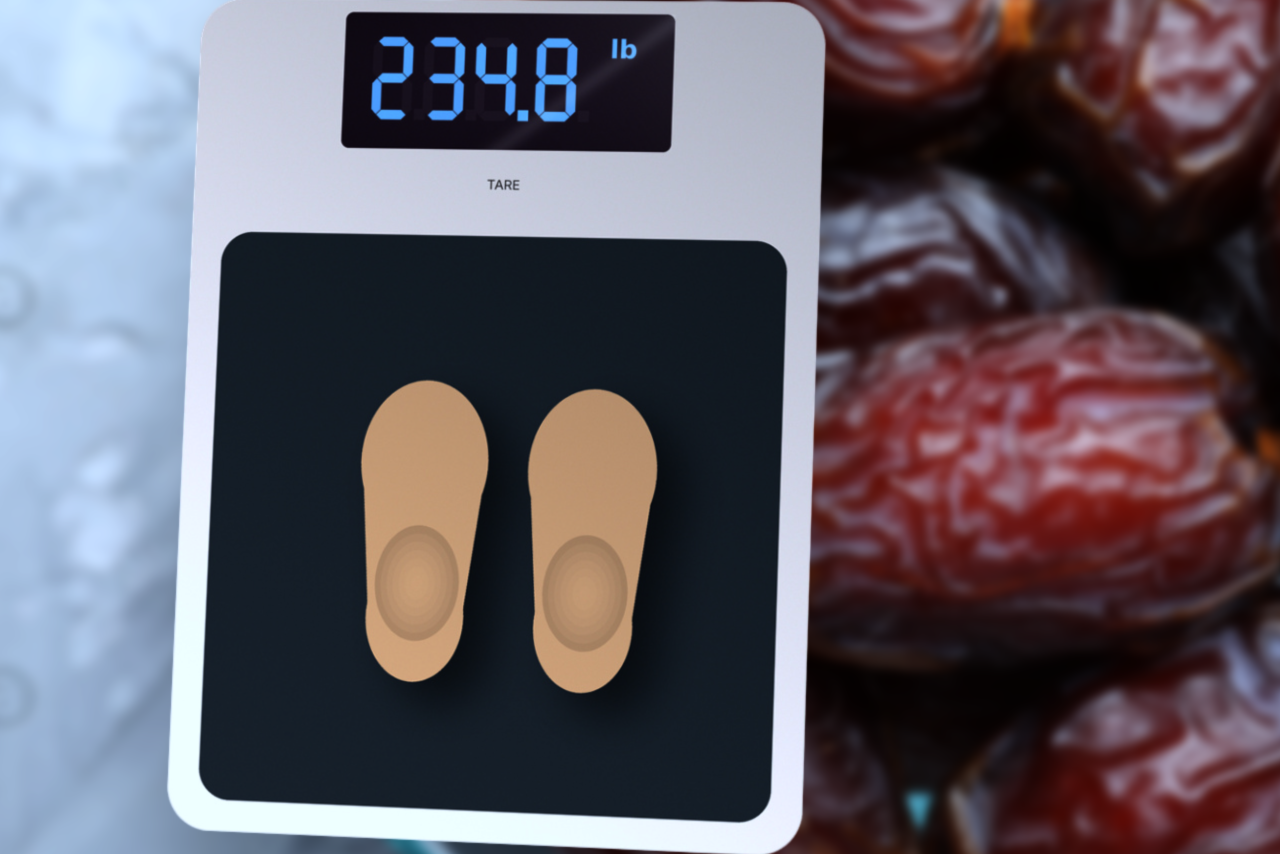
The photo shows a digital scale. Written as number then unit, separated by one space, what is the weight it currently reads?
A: 234.8 lb
